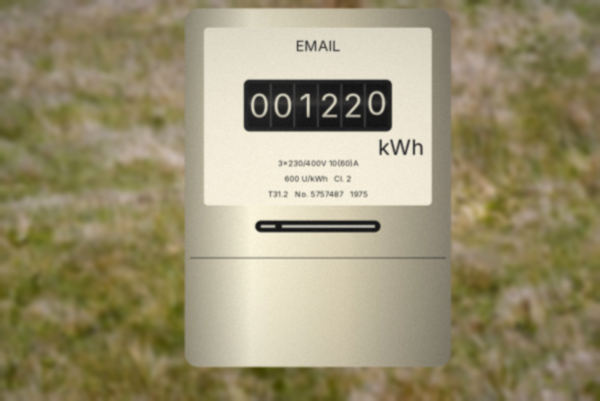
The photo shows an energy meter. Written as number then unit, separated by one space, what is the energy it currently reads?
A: 1220 kWh
